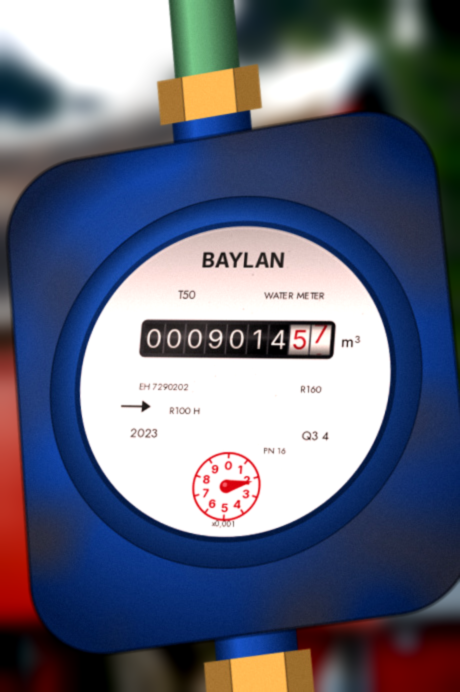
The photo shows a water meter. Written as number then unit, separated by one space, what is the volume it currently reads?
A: 9014.572 m³
